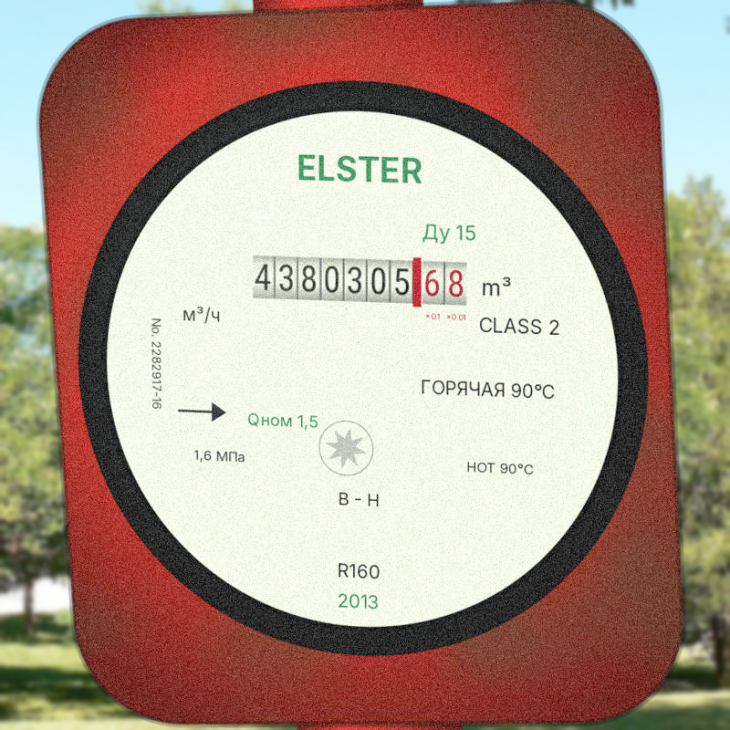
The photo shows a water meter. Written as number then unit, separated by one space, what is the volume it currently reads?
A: 4380305.68 m³
